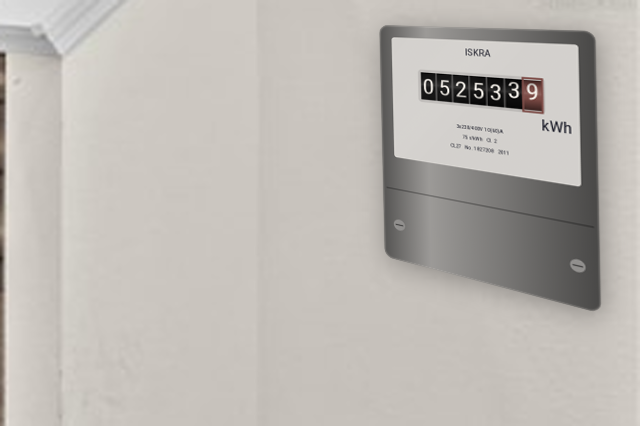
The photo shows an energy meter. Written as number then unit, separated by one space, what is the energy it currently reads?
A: 52533.9 kWh
